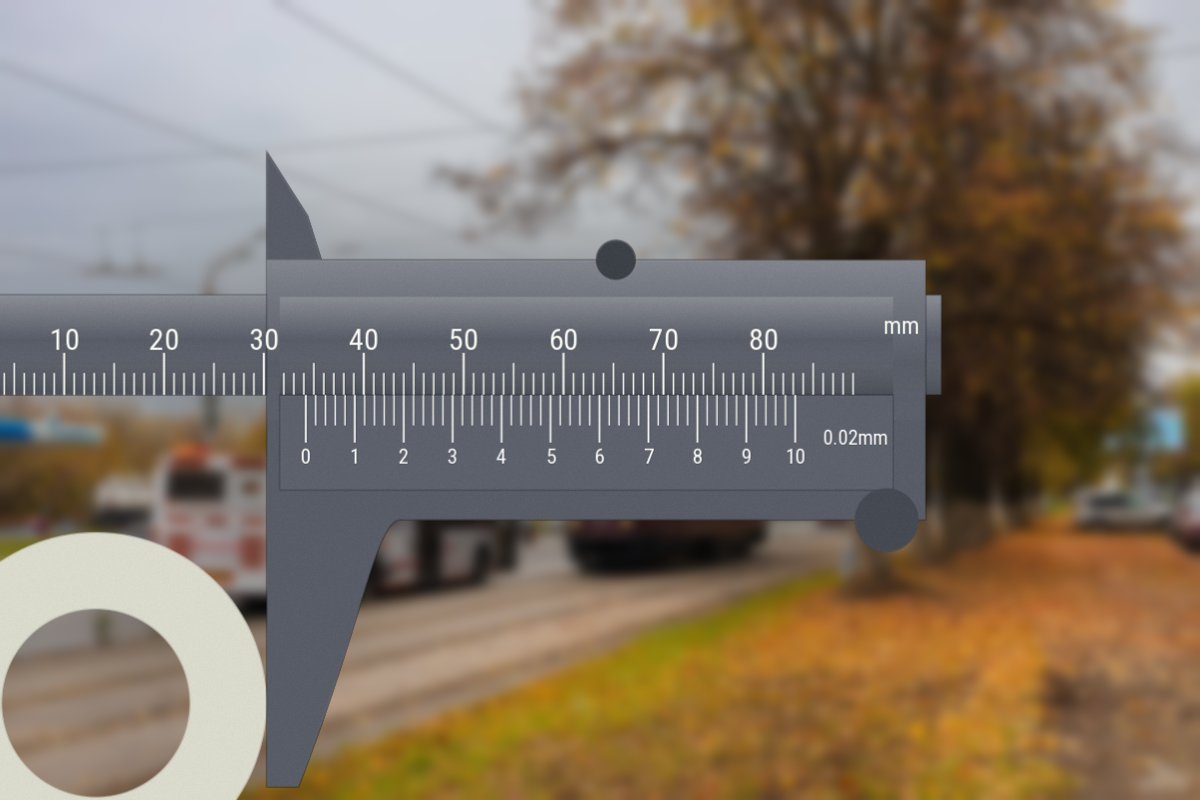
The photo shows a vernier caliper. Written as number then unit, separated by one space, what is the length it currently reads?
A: 34.2 mm
